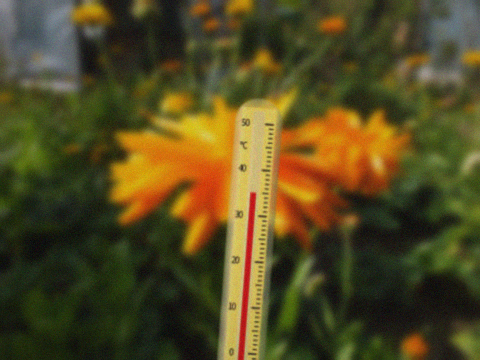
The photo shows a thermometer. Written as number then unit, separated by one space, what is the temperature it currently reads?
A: 35 °C
